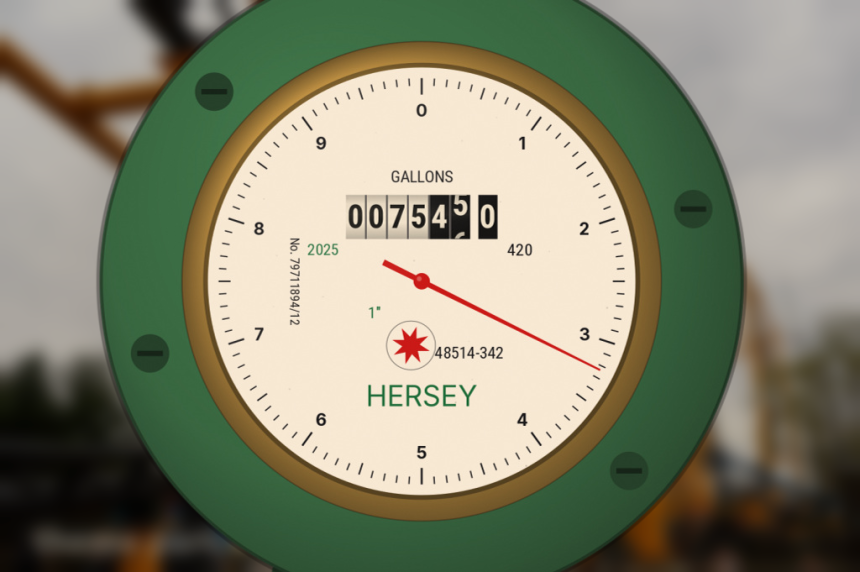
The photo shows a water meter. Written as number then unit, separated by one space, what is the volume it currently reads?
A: 75453.2 gal
